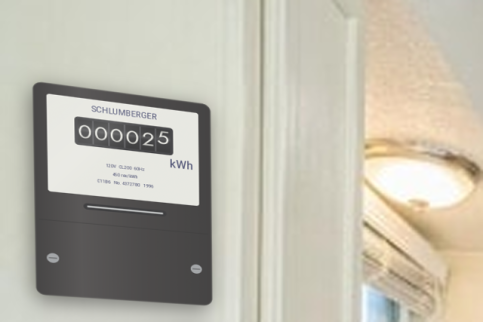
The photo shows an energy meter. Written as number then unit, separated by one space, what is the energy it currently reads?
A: 25 kWh
